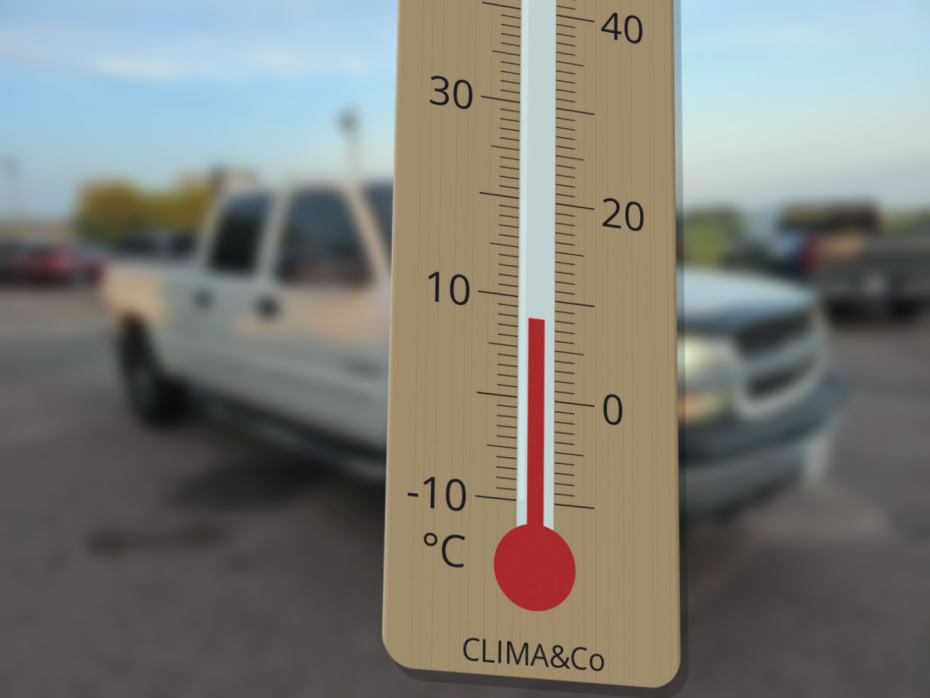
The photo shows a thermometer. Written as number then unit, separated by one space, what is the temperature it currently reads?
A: 8 °C
